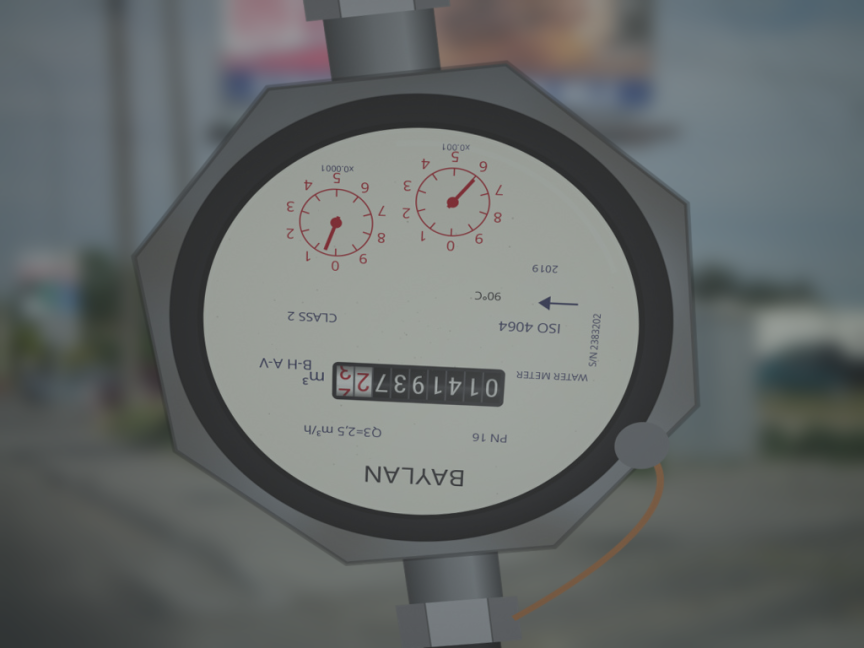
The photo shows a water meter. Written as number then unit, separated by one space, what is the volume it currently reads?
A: 141937.2260 m³
